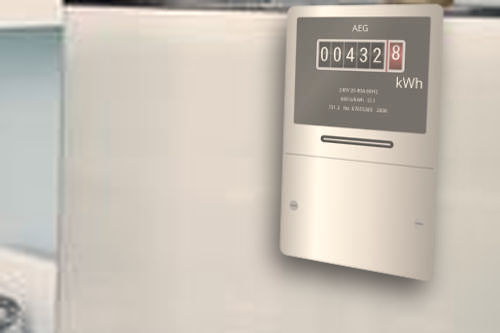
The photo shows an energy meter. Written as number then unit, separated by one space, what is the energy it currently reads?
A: 432.8 kWh
